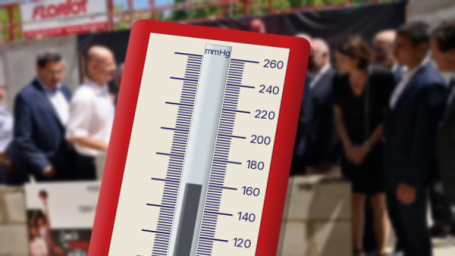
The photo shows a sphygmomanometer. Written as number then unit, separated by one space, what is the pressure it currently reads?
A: 160 mmHg
